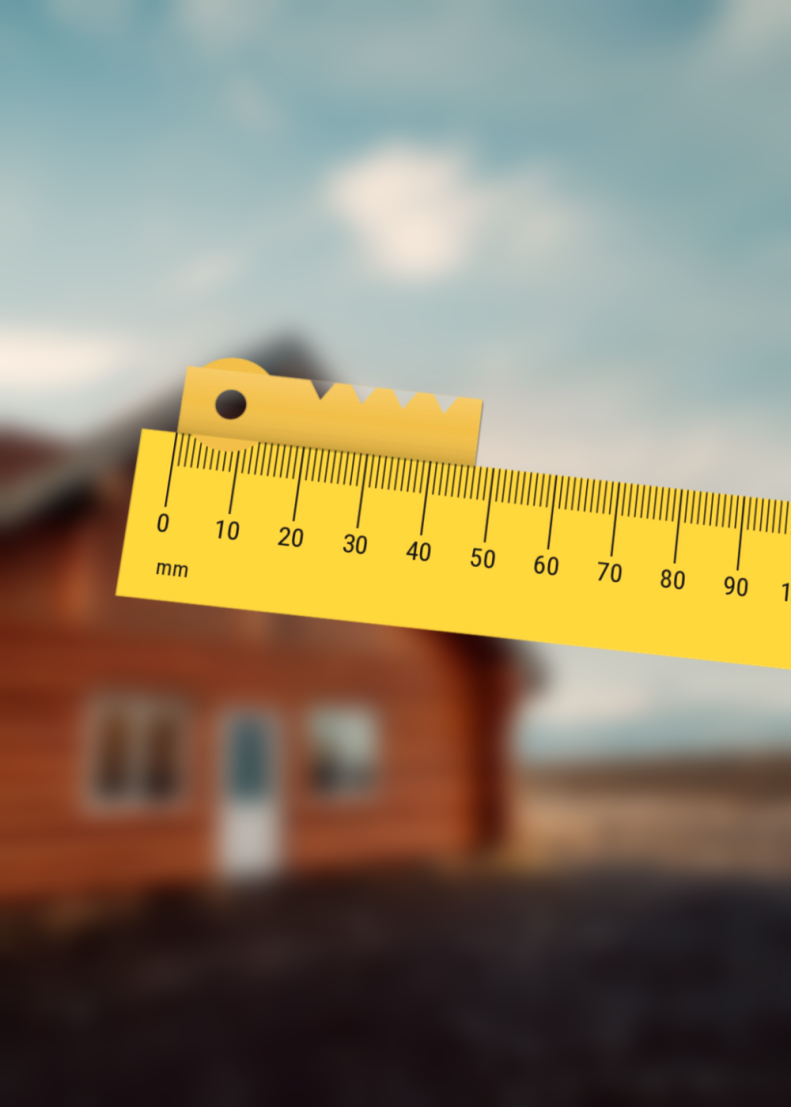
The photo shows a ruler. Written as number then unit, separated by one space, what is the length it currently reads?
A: 47 mm
